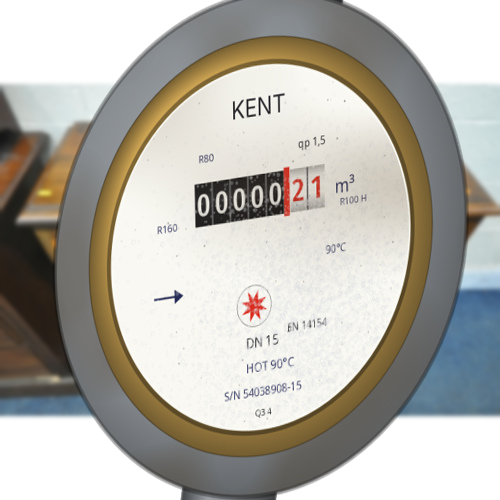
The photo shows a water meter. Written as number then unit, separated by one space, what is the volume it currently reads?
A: 0.21 m³
